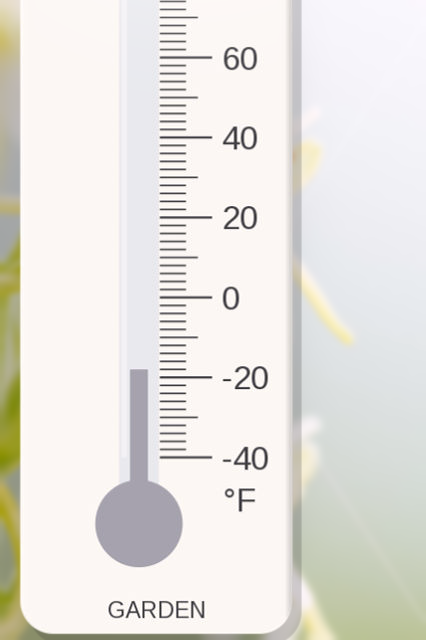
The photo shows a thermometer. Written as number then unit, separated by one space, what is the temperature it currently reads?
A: -18 °F
